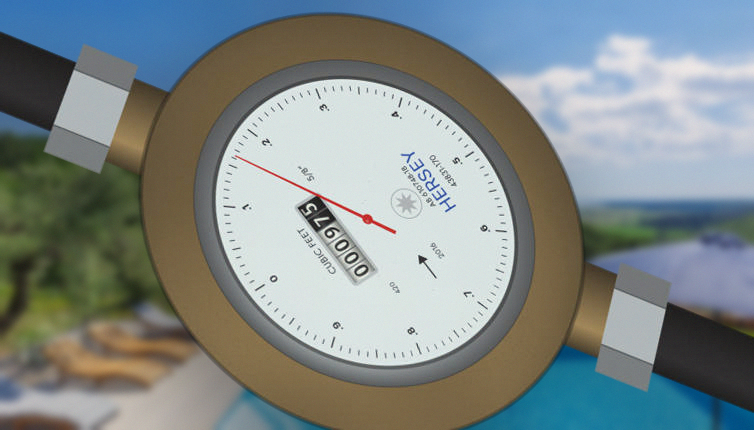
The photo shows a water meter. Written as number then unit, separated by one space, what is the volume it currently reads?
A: 975.16 ft³
